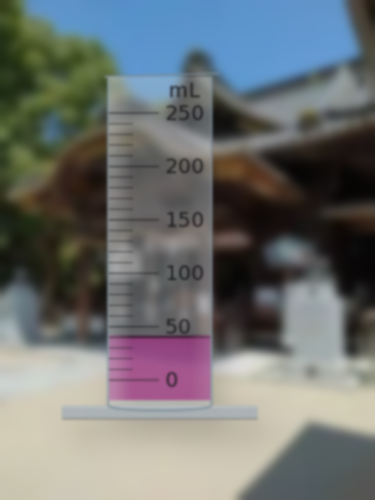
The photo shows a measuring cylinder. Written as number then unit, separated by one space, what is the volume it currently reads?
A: 40 mL
